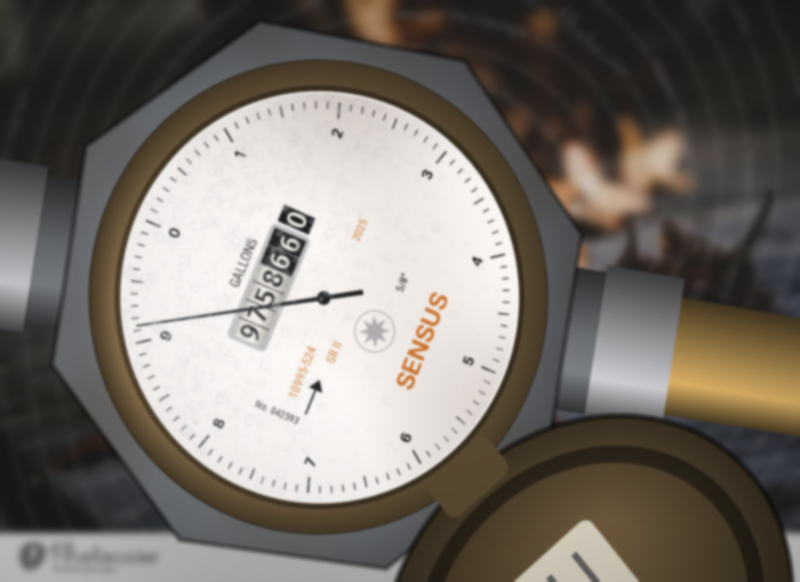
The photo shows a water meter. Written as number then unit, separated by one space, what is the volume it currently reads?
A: 9758659.1 gal
